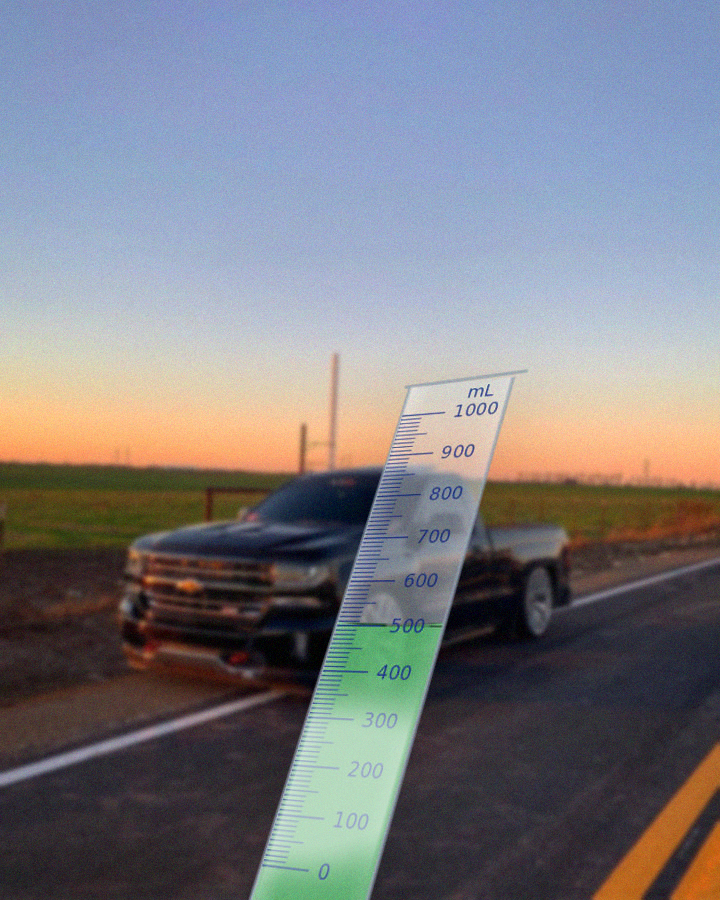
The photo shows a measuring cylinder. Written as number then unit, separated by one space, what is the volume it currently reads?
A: 500 mL
